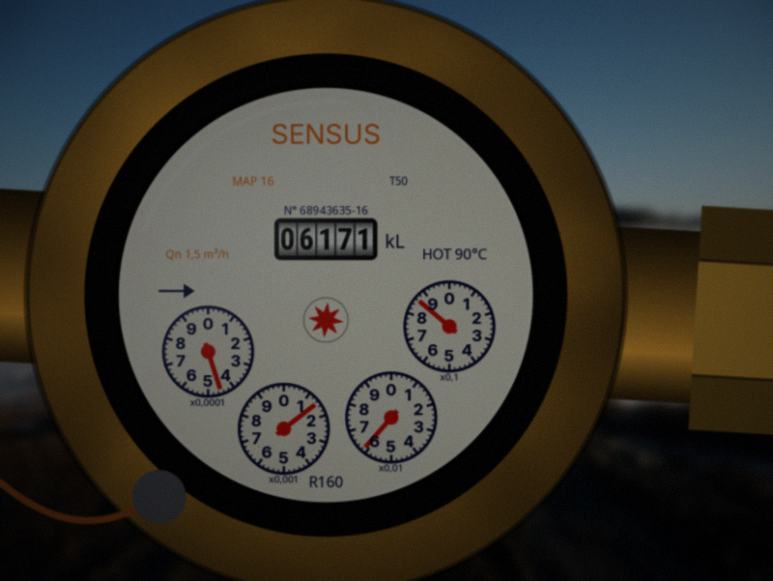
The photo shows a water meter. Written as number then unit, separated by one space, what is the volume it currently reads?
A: 6171.8614 kL
